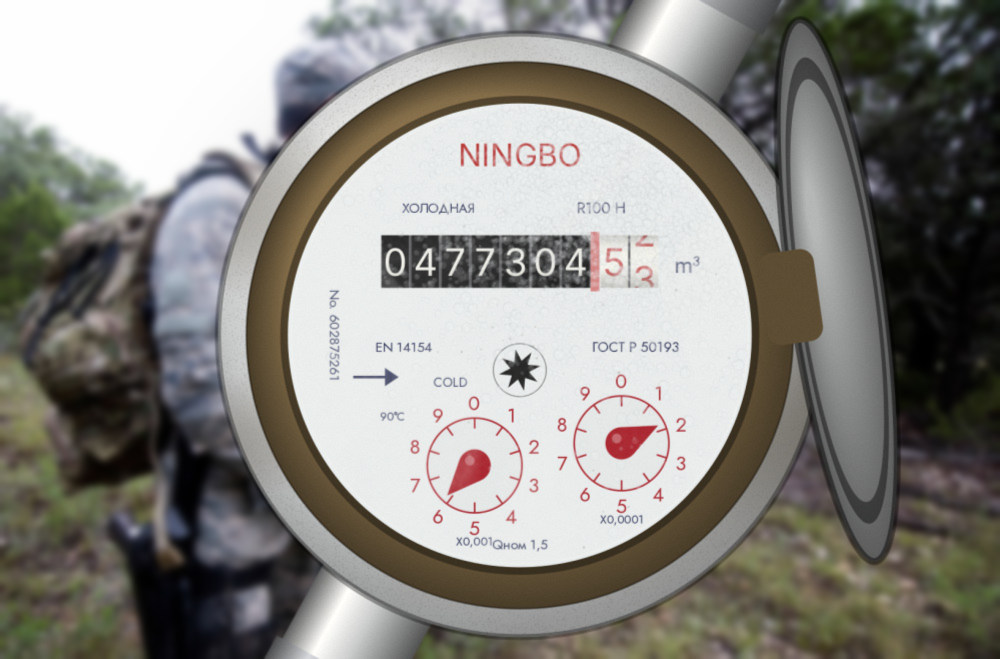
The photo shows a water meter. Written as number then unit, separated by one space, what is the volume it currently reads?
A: 477304.5261 m³
